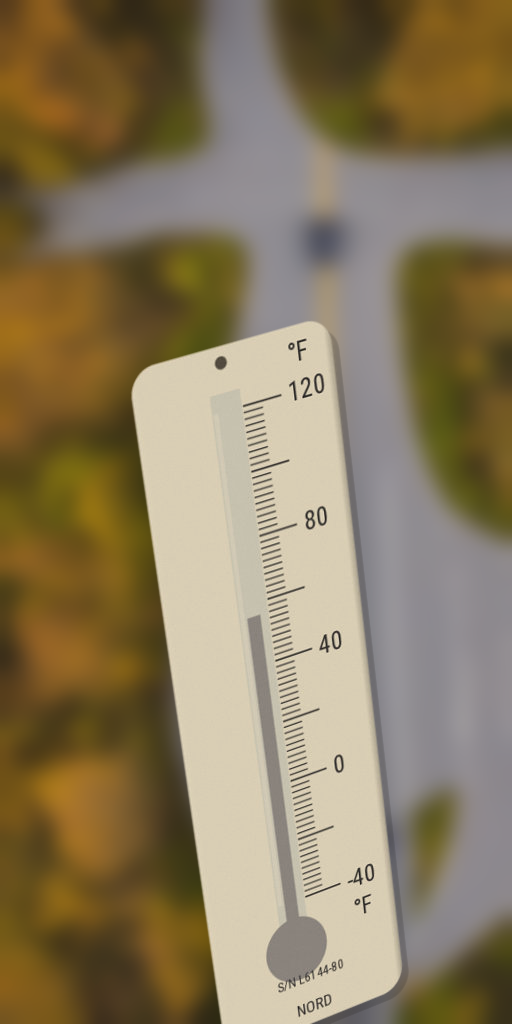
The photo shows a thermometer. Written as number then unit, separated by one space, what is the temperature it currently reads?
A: 56 °F
